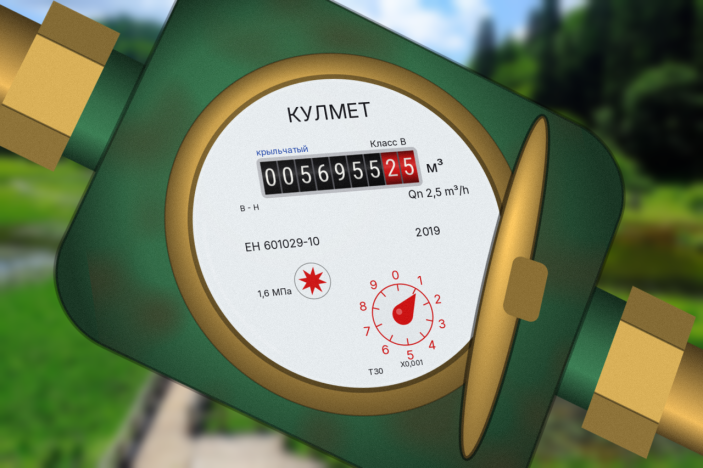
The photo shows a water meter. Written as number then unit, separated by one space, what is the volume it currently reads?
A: 56955.251 m³
